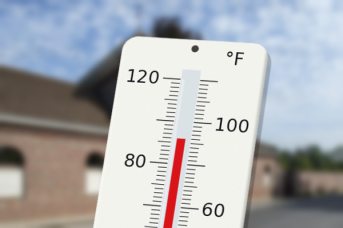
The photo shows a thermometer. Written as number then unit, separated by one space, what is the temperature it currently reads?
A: 92 °F
